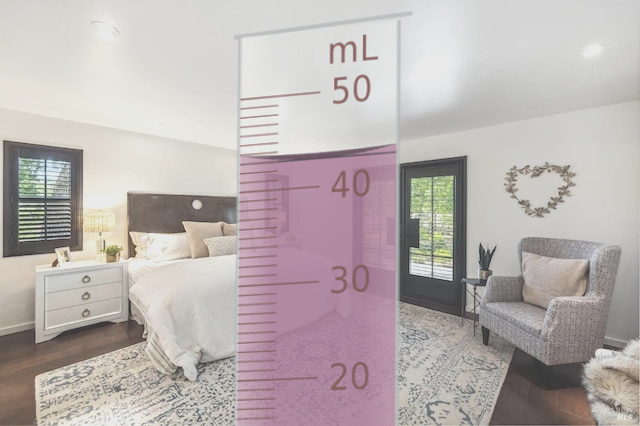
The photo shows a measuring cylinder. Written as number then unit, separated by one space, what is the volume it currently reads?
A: 43 mL
